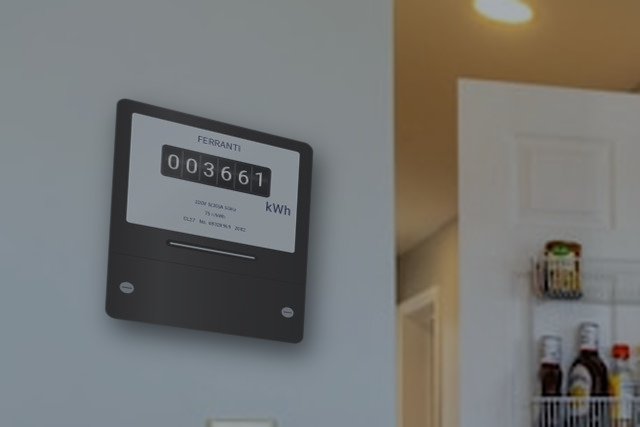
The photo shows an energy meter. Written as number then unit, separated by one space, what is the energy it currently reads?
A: 3661 kWh
